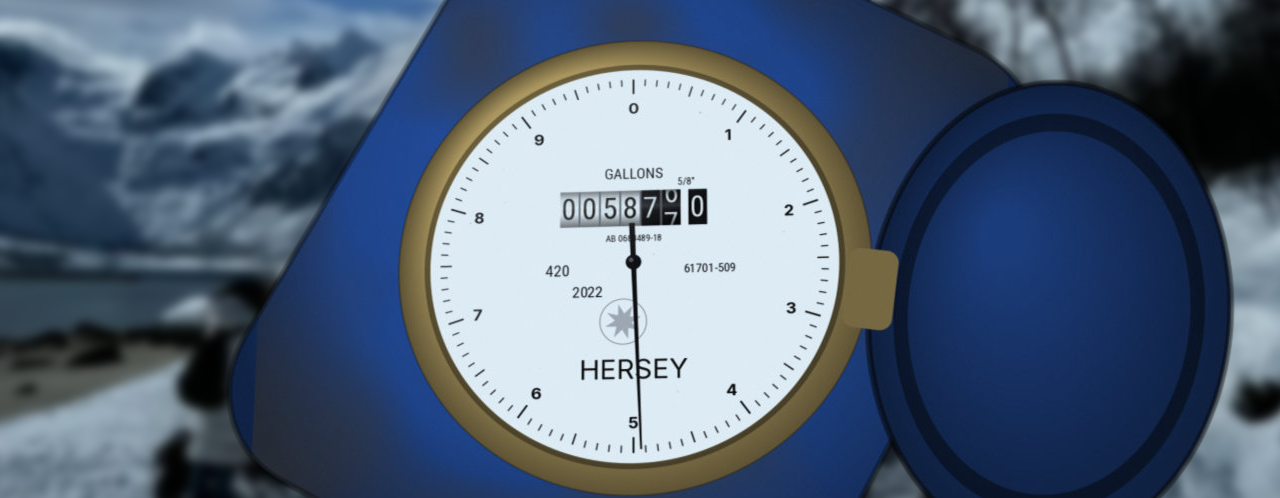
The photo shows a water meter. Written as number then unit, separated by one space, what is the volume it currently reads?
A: 58764.9 gal
